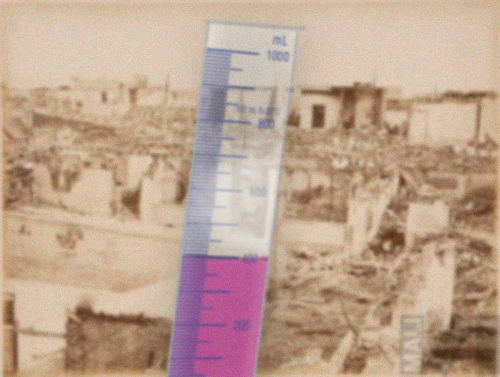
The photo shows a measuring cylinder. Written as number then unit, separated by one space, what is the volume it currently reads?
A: 400 mL
